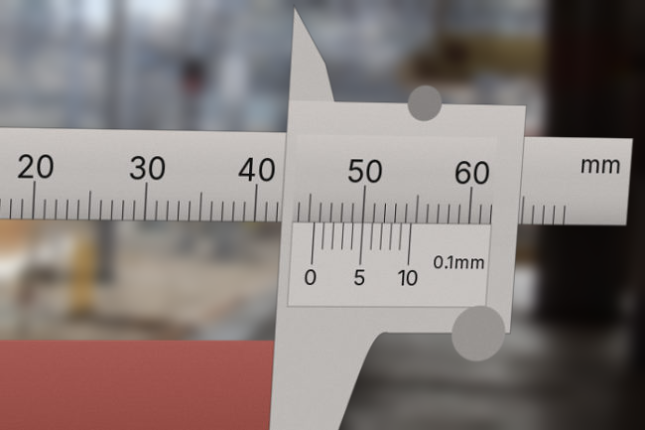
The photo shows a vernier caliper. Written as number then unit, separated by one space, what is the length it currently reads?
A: 45.5 mm
